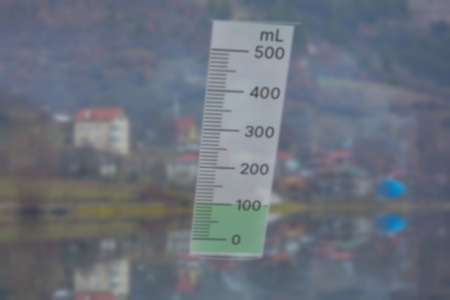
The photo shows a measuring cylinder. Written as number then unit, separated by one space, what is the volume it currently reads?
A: 100 mL
